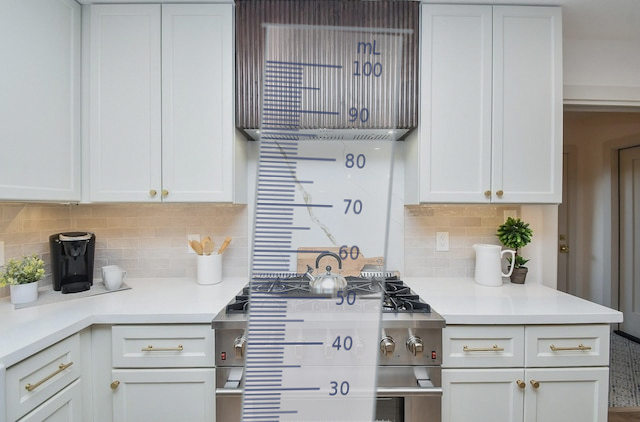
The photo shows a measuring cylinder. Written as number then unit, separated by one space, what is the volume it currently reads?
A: 50 mL
